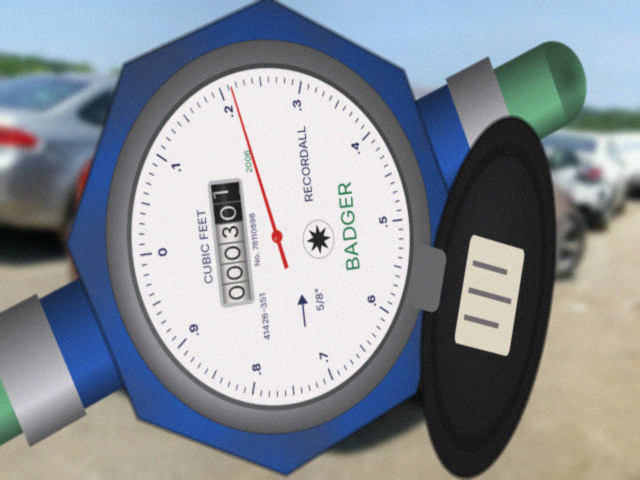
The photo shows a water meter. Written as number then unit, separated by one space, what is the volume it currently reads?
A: 301.21 ft³
